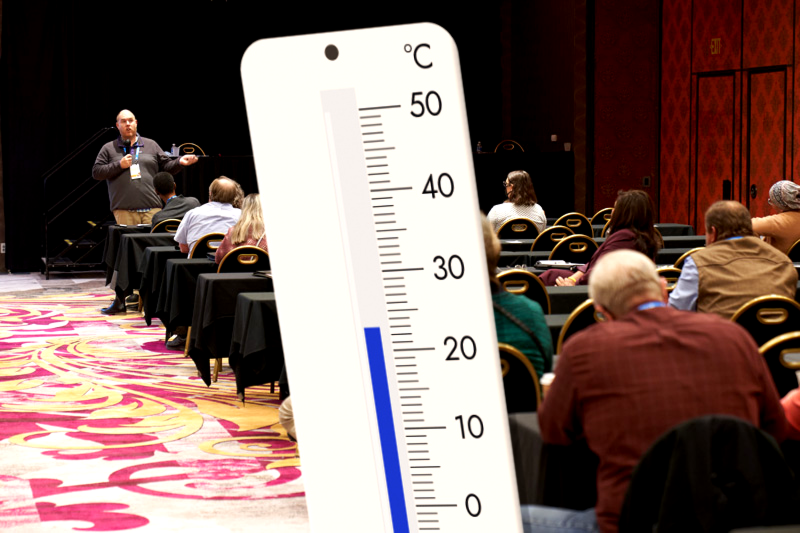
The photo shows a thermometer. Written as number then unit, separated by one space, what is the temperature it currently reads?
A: 23 °C
